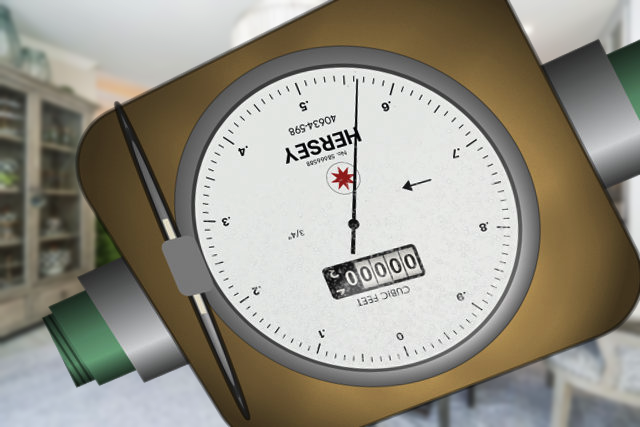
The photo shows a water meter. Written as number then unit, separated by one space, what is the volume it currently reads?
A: 2.56 ft³
